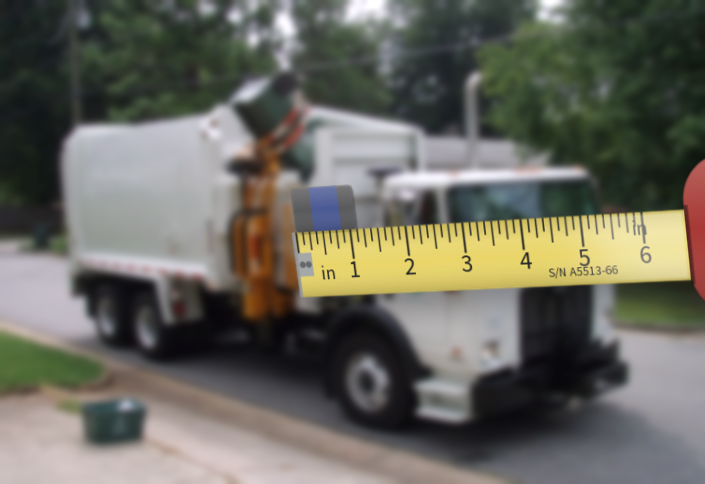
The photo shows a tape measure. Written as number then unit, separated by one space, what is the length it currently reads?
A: 1.125 in
